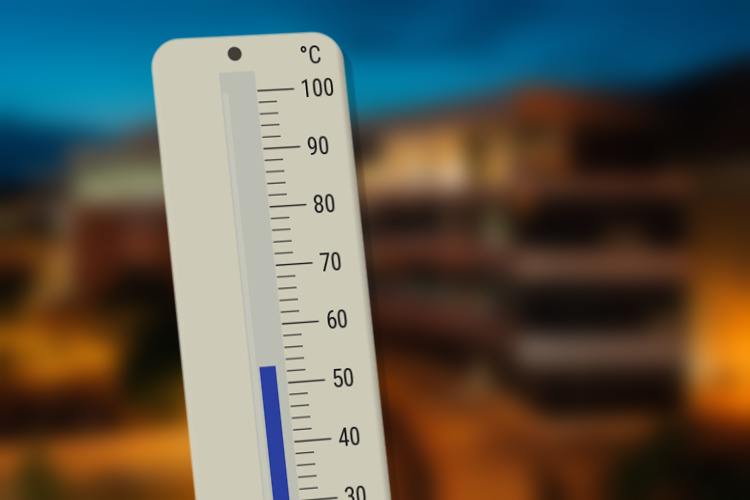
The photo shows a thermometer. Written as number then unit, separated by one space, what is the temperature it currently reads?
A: 53 °C
